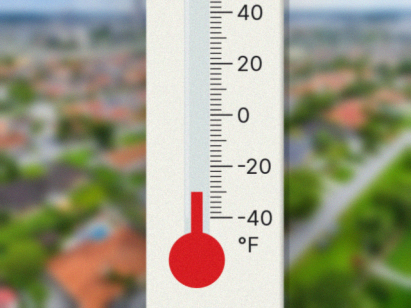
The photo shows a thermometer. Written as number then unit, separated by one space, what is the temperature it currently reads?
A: -30 °F
